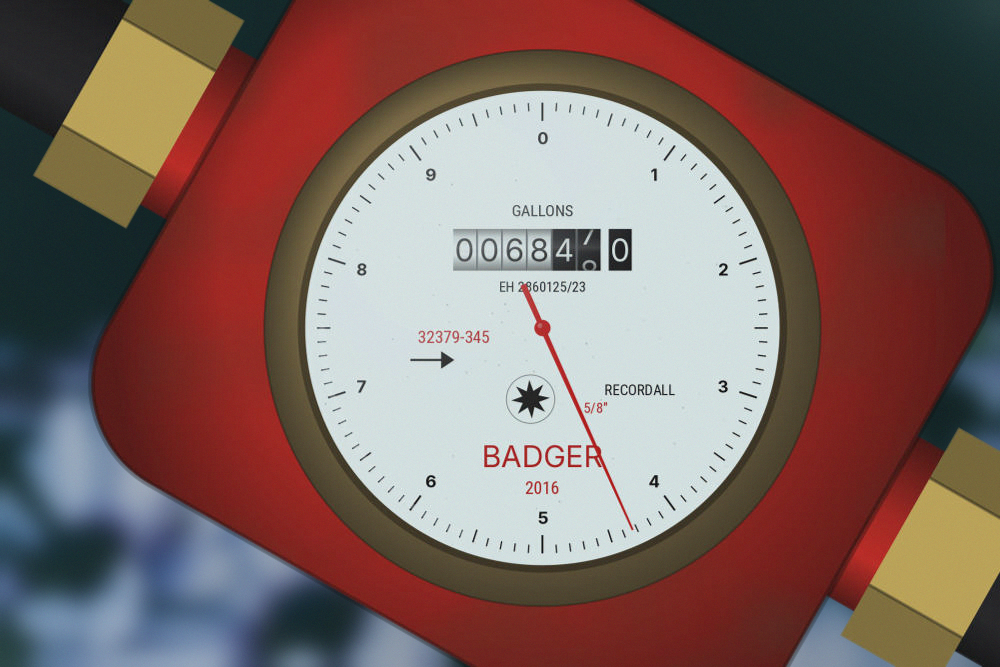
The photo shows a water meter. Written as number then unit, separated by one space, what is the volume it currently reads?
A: 68474.3 gal
